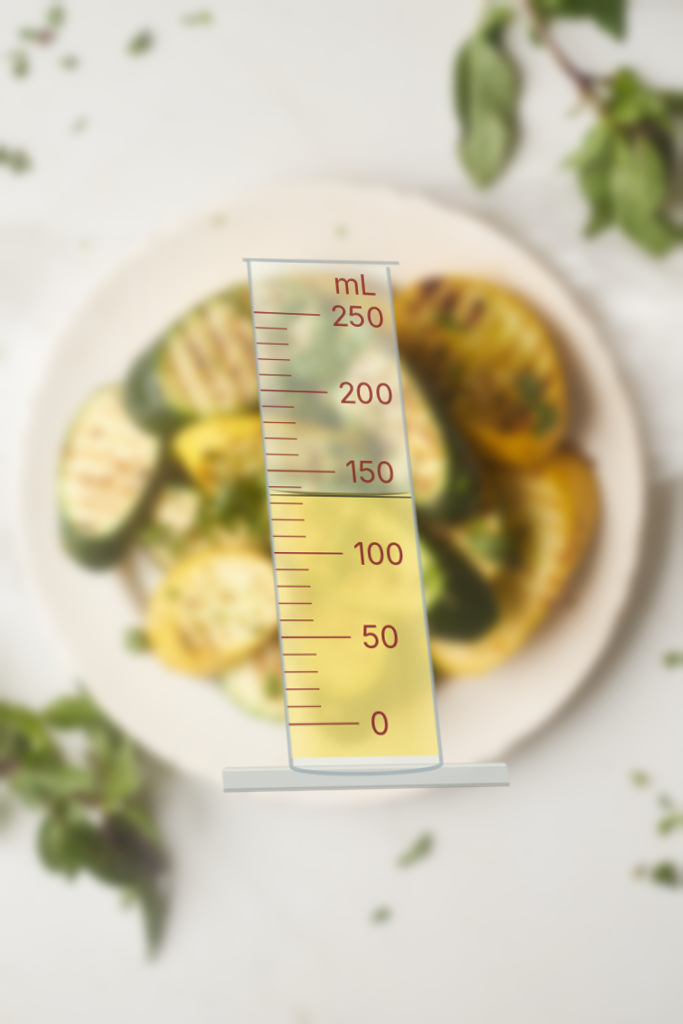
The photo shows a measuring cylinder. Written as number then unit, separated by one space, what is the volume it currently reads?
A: 135 mL
